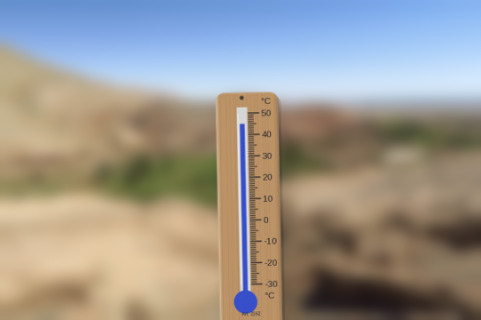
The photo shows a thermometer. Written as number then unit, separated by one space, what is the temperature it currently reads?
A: 45 °C
